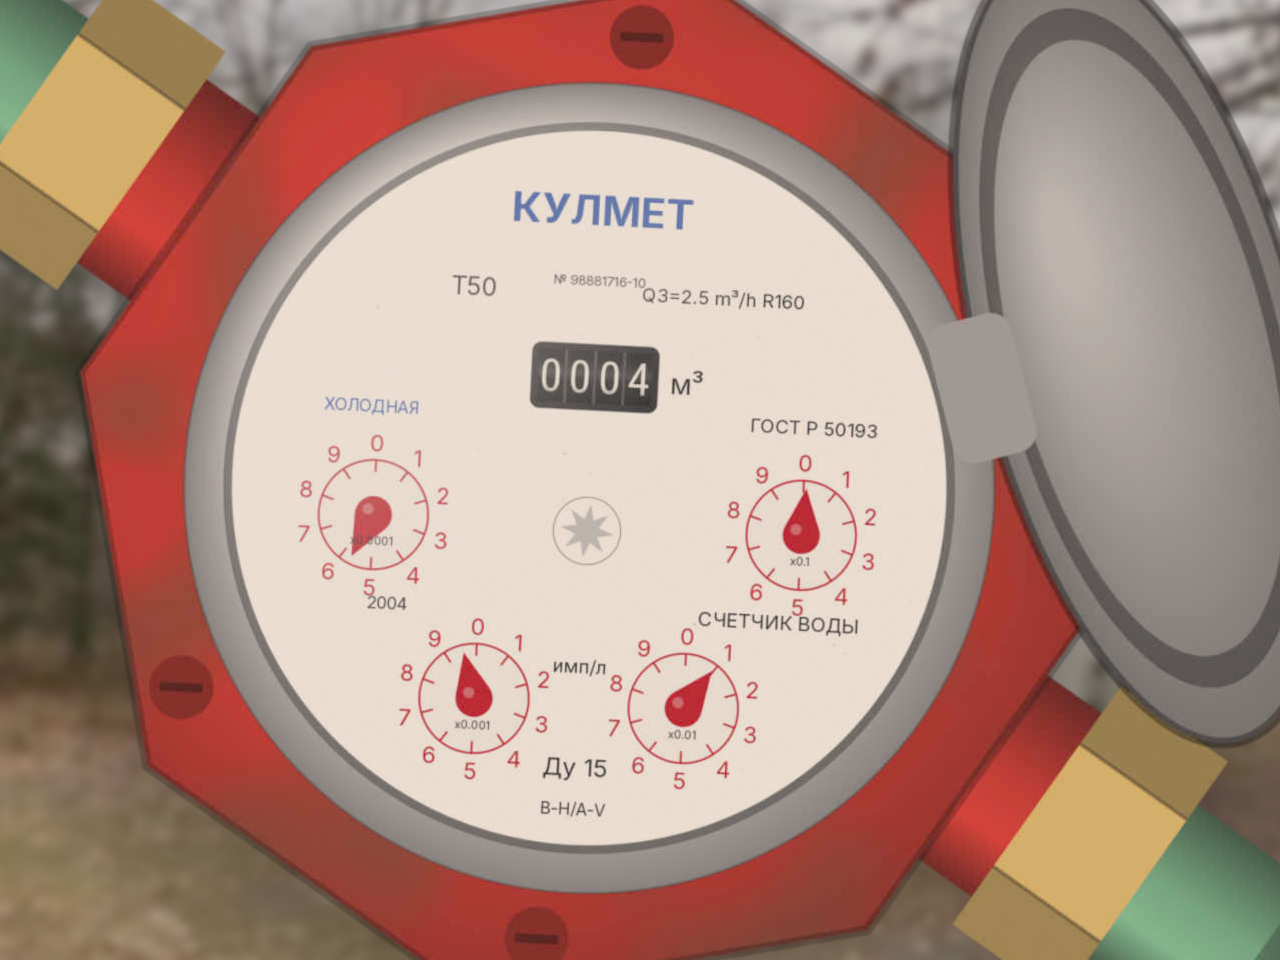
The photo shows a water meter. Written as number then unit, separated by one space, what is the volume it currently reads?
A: 4.0095 m³
